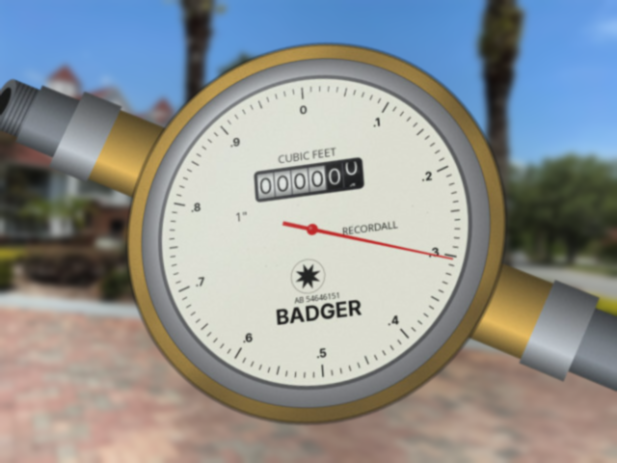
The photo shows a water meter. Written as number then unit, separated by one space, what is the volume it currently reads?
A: 0.30 ft³
